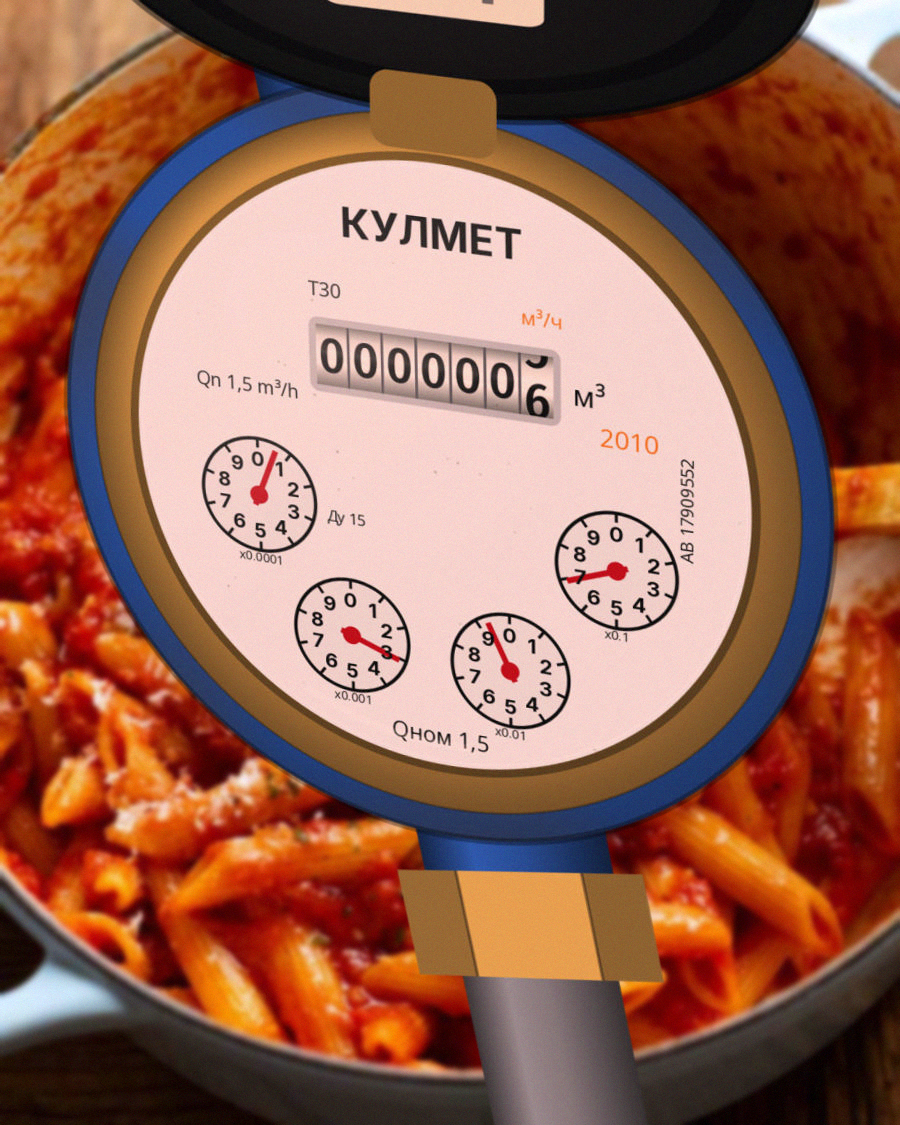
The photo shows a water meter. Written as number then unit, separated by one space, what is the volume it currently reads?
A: 5.6930 m³
